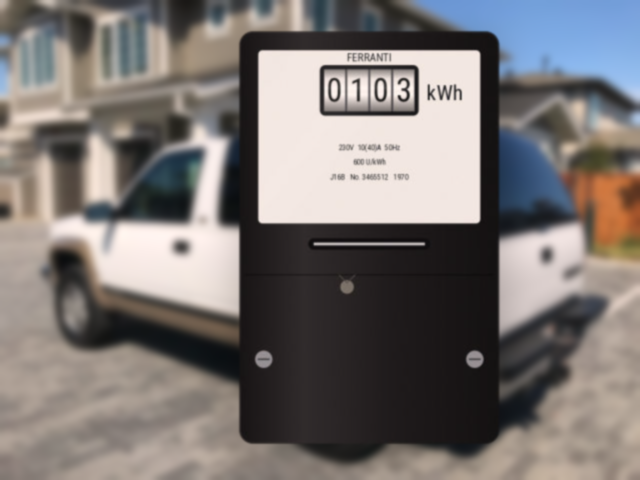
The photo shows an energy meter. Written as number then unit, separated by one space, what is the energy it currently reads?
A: 103 kWh
